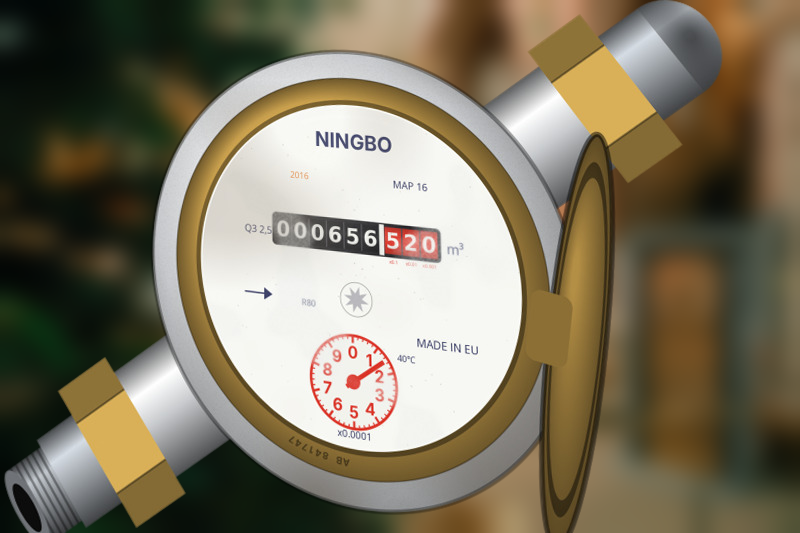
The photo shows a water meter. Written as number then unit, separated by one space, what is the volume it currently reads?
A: 656.5201 m³
